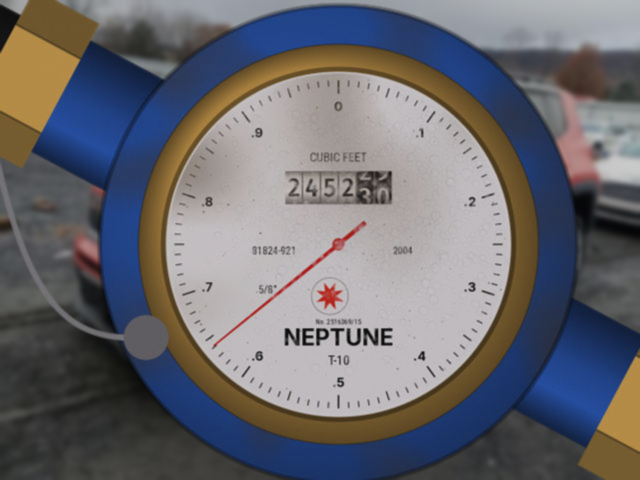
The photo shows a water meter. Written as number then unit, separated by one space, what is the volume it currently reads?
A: 245229.64 ft³
